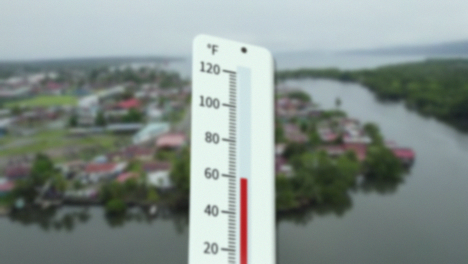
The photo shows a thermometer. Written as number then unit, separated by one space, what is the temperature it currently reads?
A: 60 °F
